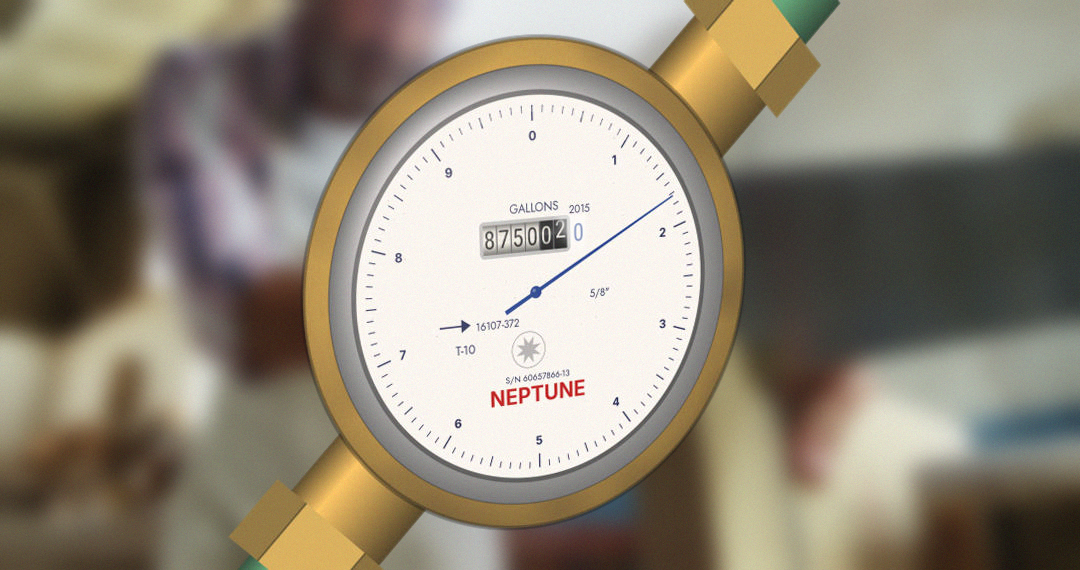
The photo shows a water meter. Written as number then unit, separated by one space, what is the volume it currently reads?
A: 8750021.7 gal
